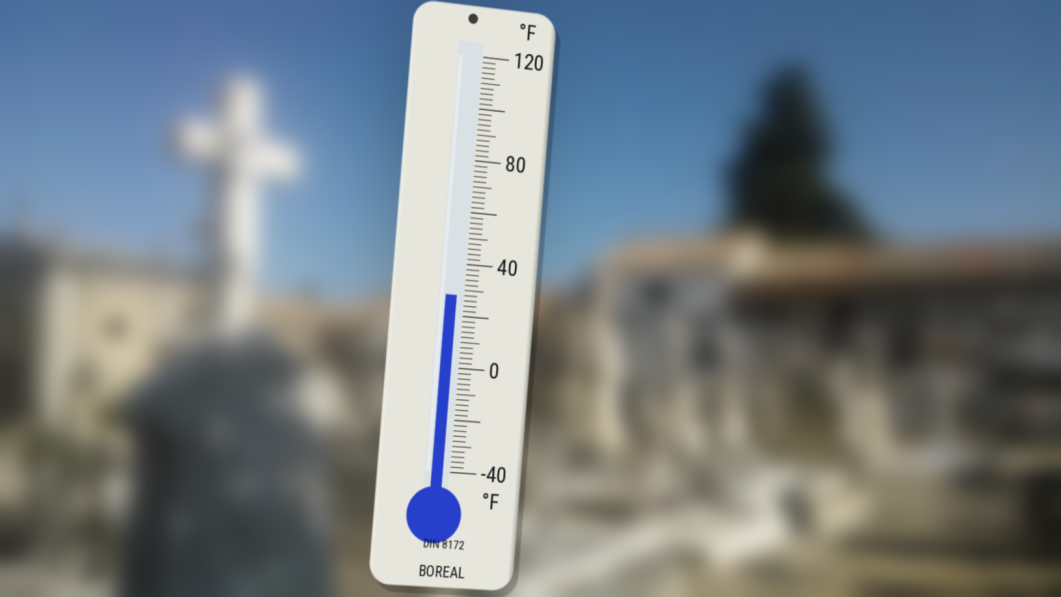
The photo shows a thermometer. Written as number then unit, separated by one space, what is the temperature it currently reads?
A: 28 °F
